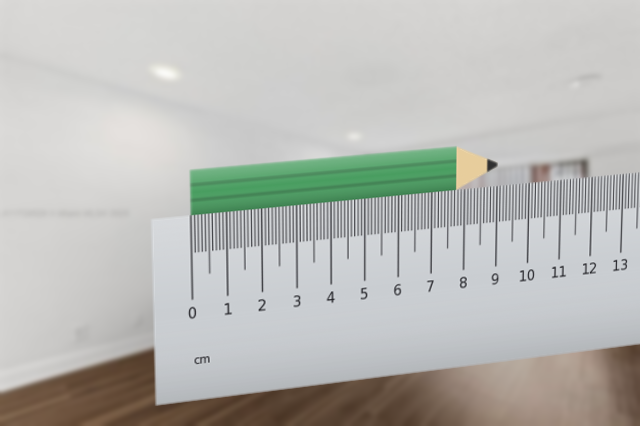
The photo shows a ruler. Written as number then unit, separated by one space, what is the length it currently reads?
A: 9 cm
